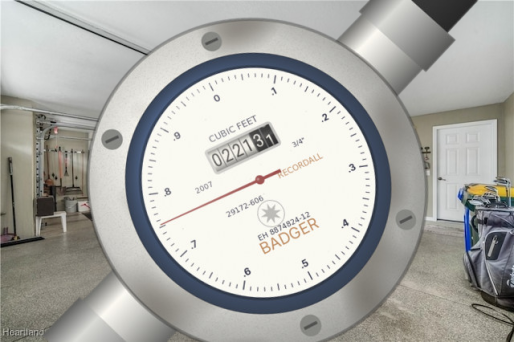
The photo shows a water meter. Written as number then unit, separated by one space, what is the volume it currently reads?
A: 22130.75 ft³
